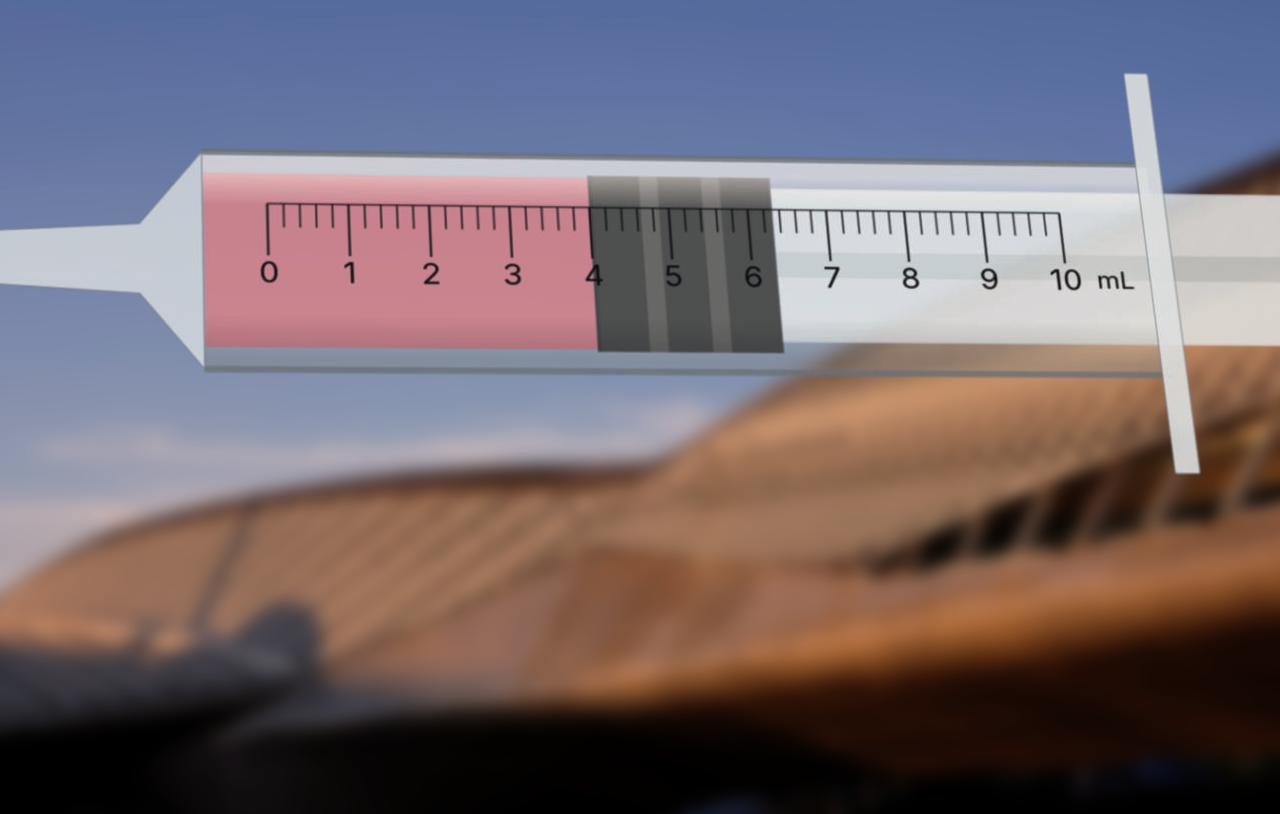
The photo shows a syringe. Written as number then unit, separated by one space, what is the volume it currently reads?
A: 4 mL
